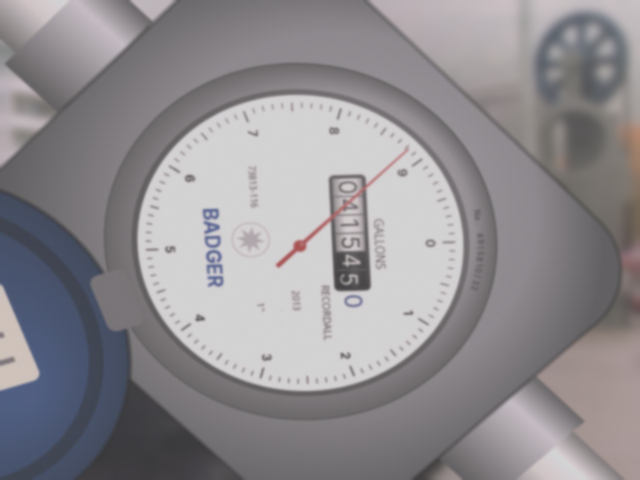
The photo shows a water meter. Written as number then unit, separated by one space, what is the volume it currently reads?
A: 415448.8 gal
